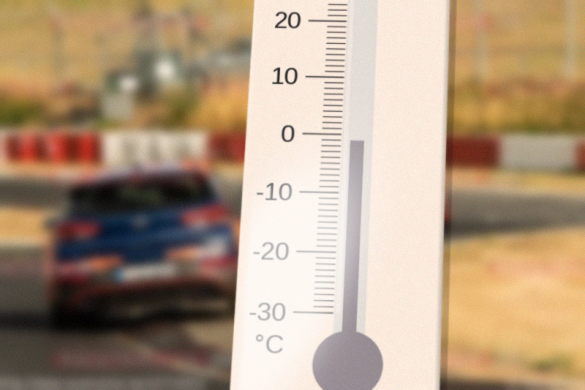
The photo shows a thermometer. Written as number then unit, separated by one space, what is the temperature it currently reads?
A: -1 °C
